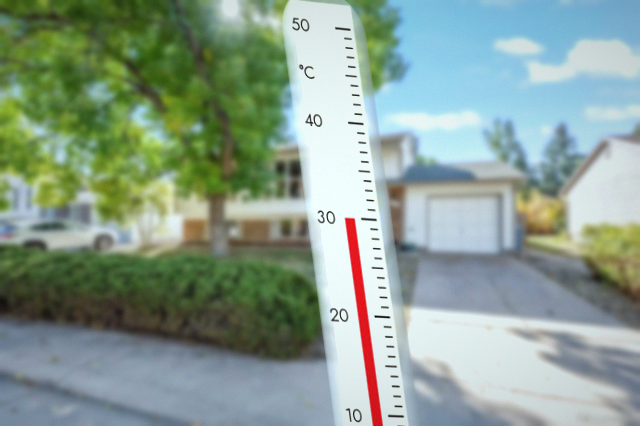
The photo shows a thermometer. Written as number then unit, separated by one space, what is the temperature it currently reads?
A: 30 °C
